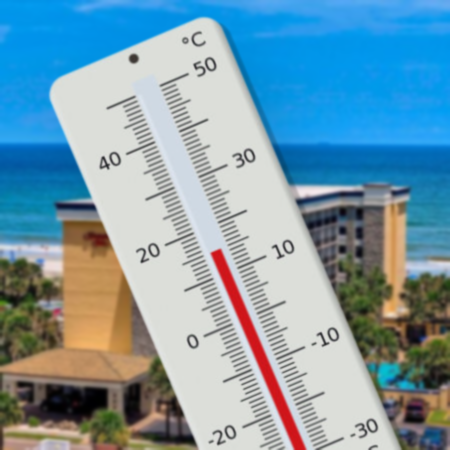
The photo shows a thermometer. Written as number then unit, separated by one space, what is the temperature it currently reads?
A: 15 °C
